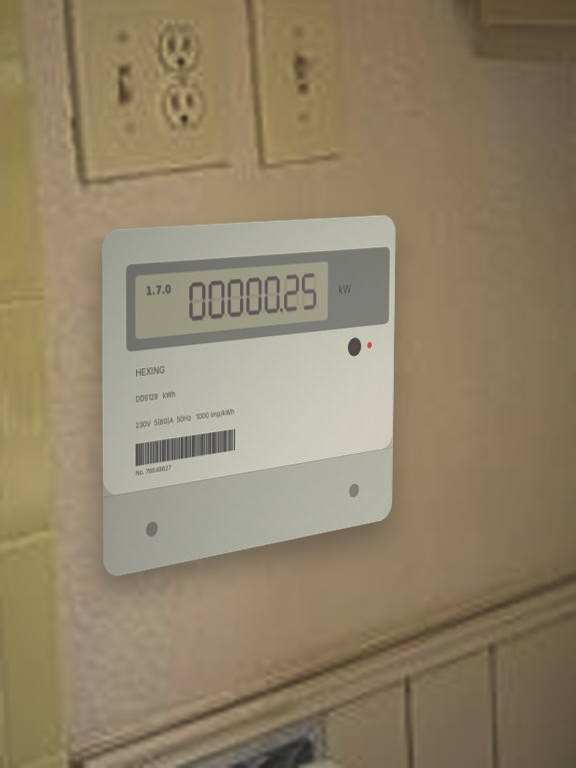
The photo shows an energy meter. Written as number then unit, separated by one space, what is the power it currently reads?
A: 0.25 kW
